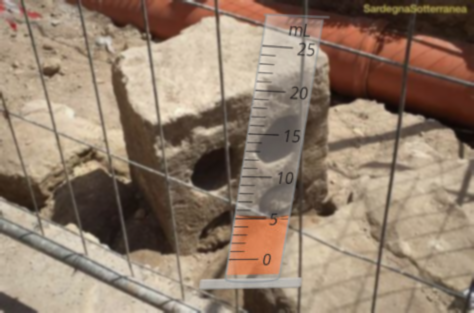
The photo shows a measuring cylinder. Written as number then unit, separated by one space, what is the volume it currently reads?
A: 5 mL
